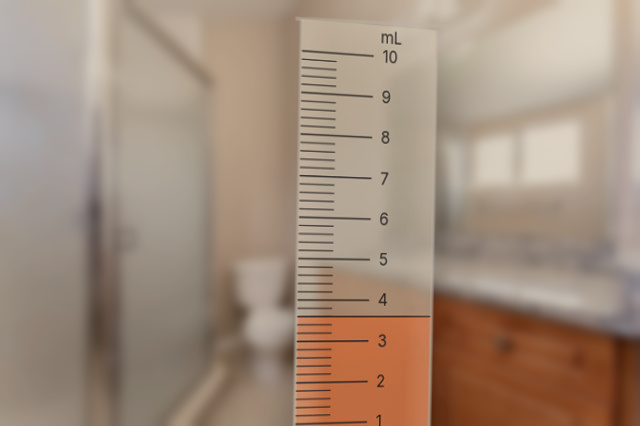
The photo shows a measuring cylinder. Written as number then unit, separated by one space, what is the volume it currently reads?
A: 3.6 mL
